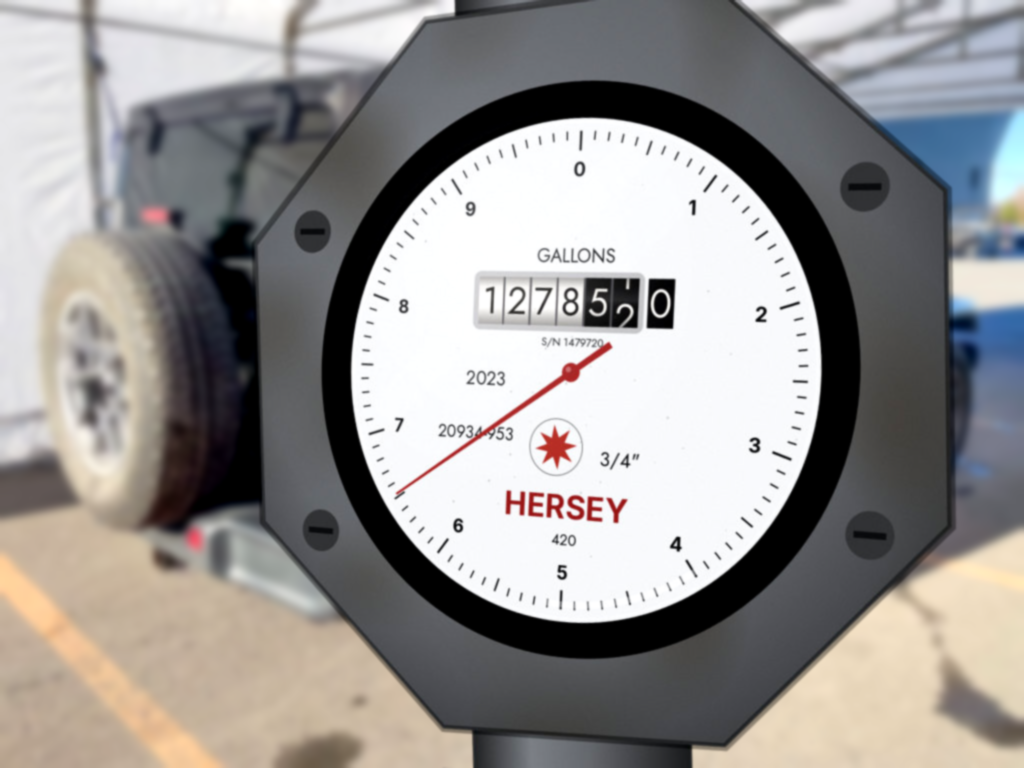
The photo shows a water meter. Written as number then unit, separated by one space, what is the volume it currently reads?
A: 1278516.5 gal
